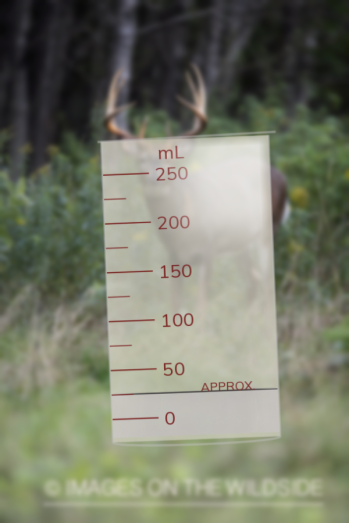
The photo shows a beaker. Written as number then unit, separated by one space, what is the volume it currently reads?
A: 25 mL
